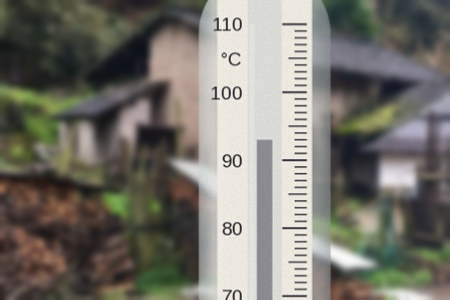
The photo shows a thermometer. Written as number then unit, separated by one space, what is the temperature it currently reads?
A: 93 °C
